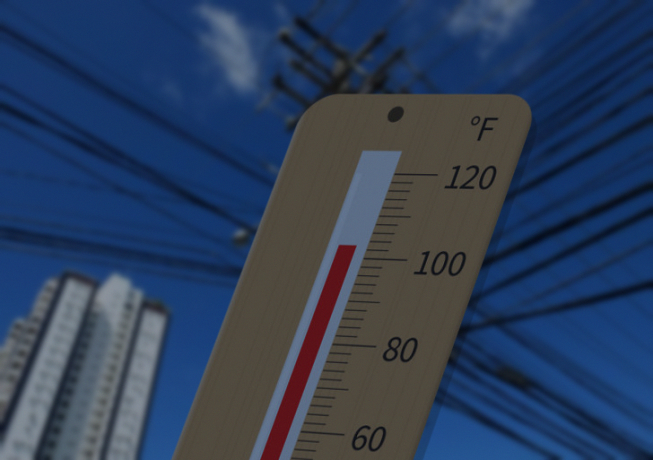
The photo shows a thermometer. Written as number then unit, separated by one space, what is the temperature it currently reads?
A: 103 °F
